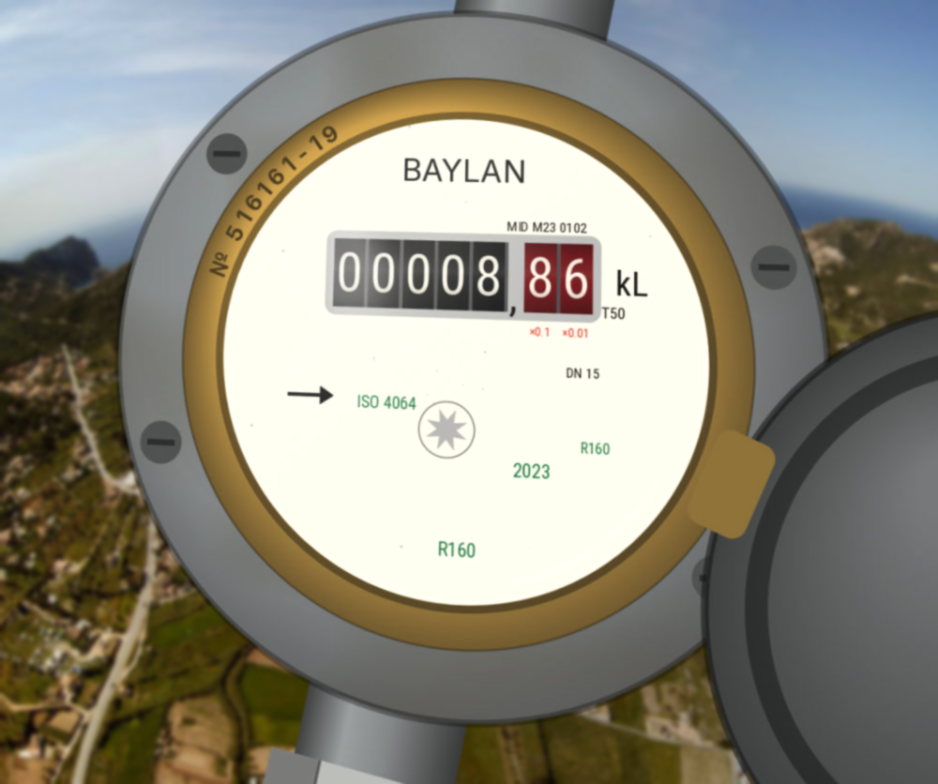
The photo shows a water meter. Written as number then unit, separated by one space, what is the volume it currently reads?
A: 8.86 kL
